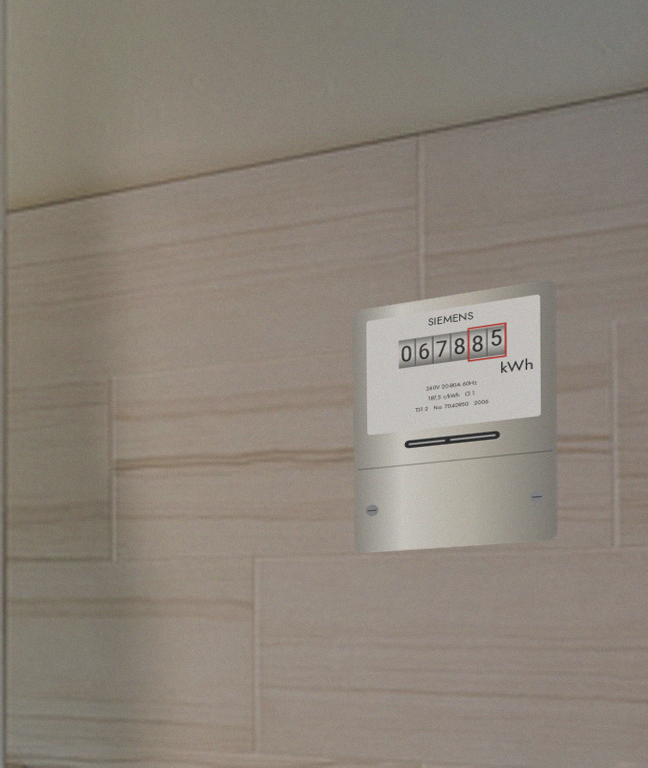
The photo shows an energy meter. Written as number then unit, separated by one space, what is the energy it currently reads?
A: 678.85 kWh
